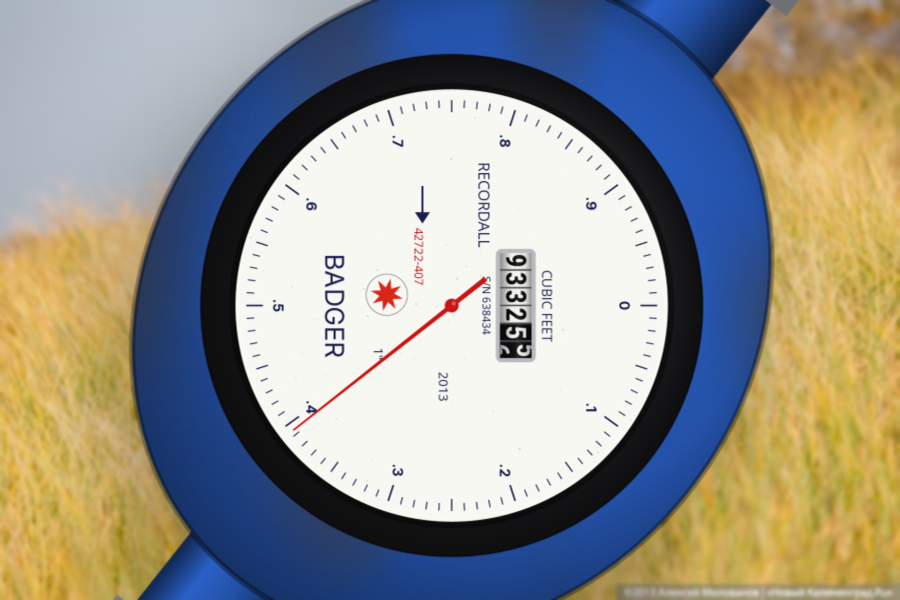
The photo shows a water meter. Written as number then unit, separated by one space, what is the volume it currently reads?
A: 933255.39 ft³
